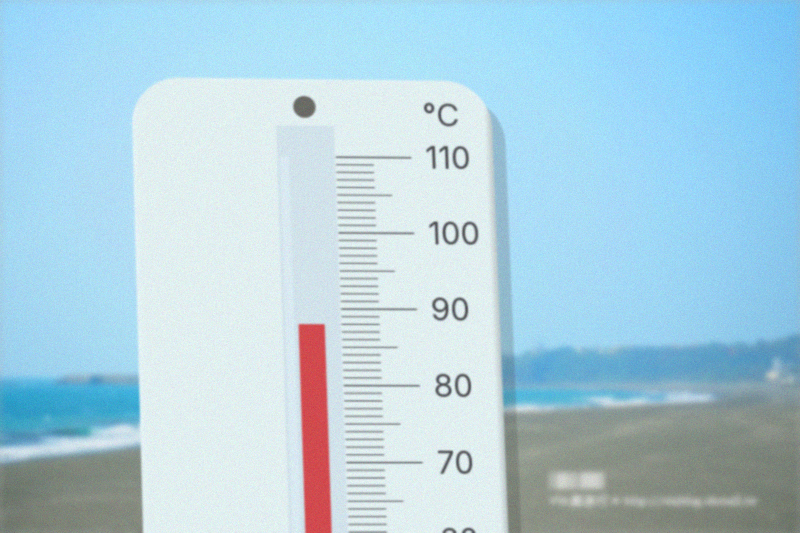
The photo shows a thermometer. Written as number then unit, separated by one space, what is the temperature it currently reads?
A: 88 °C
